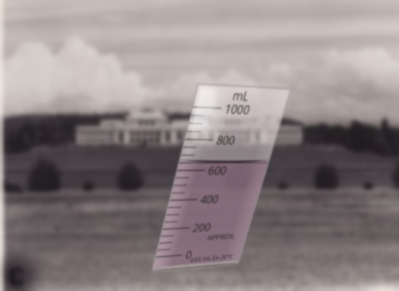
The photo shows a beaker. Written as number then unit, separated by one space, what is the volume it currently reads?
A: 650 mL
